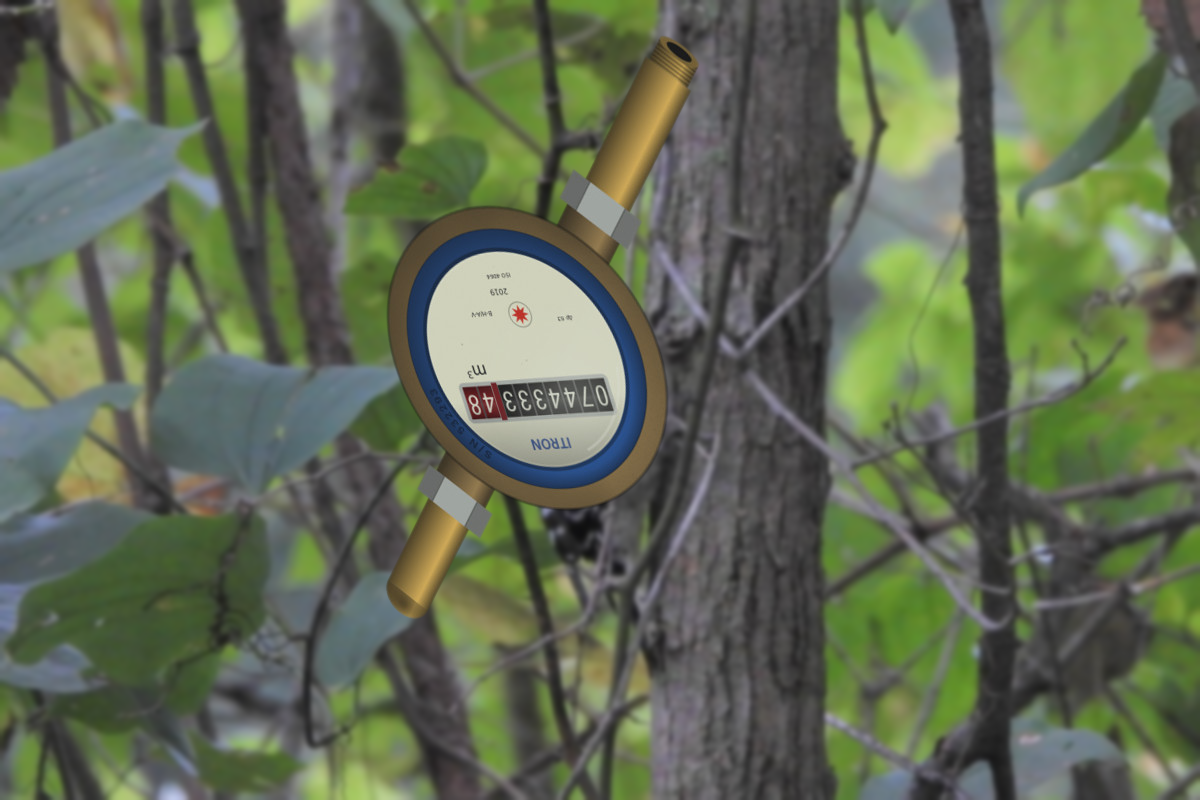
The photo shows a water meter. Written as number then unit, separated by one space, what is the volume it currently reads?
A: 744333.48 m³
